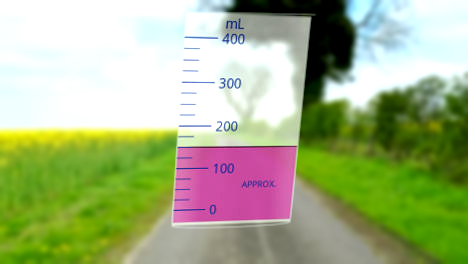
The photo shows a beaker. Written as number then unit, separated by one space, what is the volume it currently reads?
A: 150 mL
